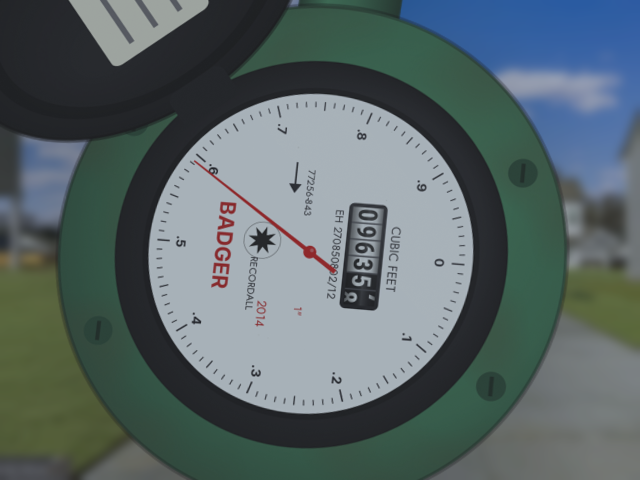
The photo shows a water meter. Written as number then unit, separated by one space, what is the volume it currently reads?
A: 96357.59 ft³
